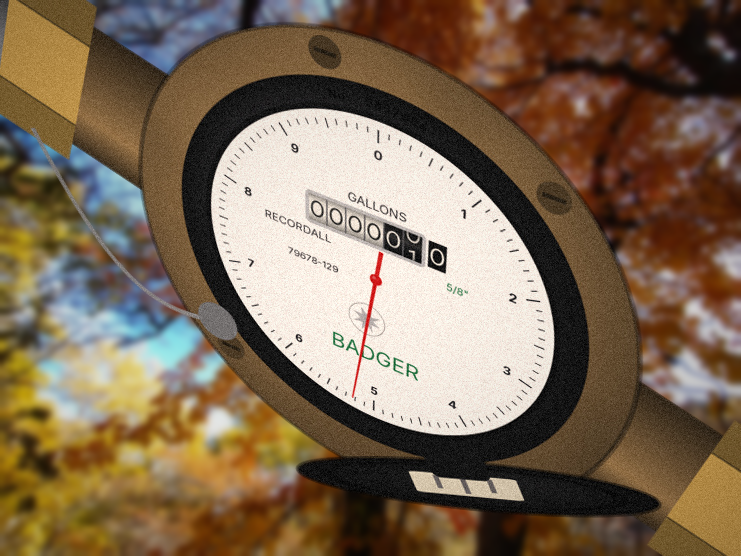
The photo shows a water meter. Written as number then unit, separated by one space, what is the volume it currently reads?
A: 5.2 gal
